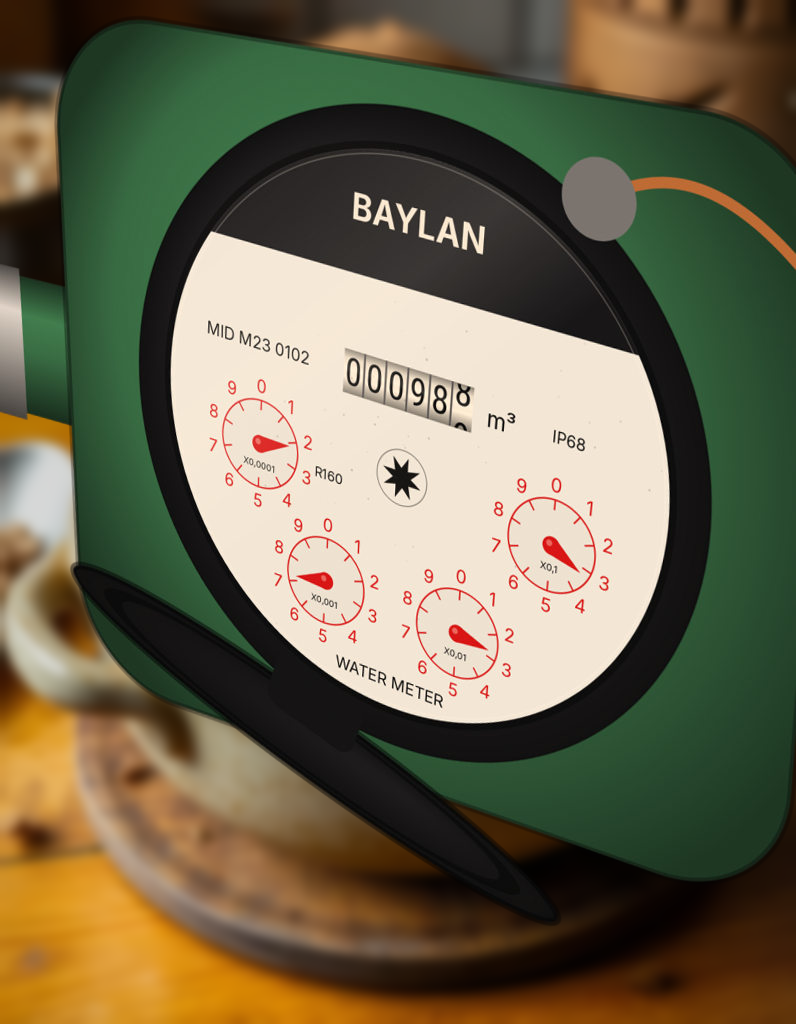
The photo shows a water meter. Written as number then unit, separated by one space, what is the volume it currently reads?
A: 988.3272 m³
